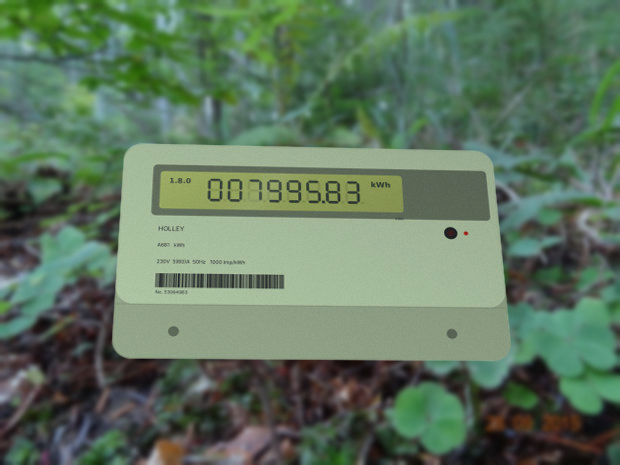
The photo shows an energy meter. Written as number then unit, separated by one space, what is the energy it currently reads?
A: 7995.83 kWh
